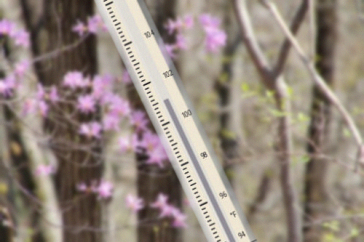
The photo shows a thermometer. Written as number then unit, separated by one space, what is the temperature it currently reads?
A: 101 °F
